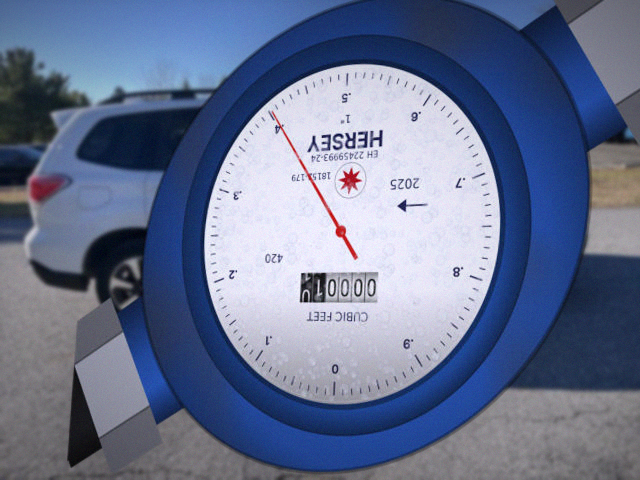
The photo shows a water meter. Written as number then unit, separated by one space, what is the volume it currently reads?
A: 10.40 ft³
